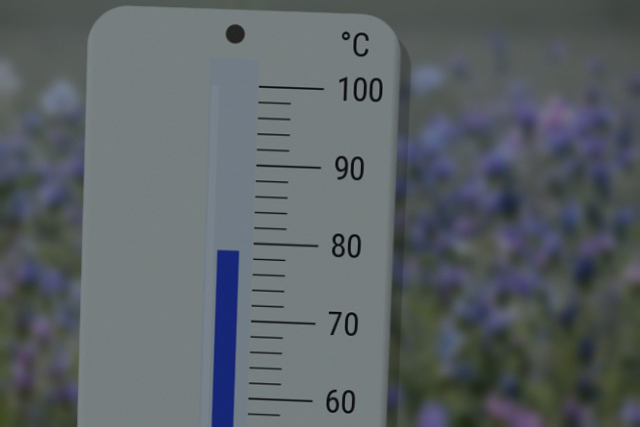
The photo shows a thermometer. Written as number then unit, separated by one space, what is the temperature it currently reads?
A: 79 °C
